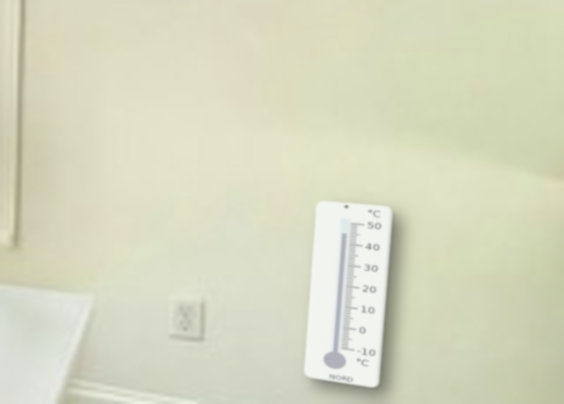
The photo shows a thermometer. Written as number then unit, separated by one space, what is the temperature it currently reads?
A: 45 °C
